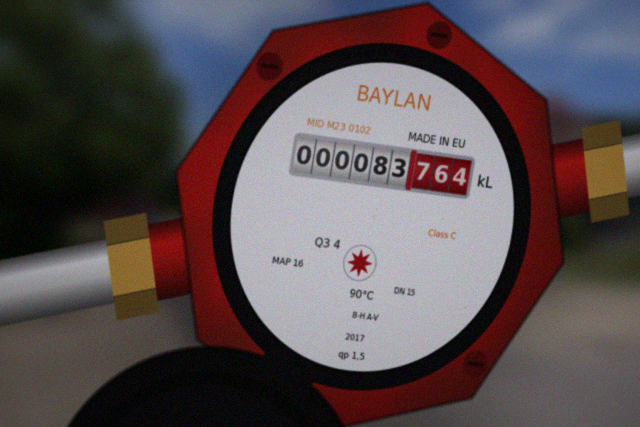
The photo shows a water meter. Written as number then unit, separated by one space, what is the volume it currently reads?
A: 83.764 kL
